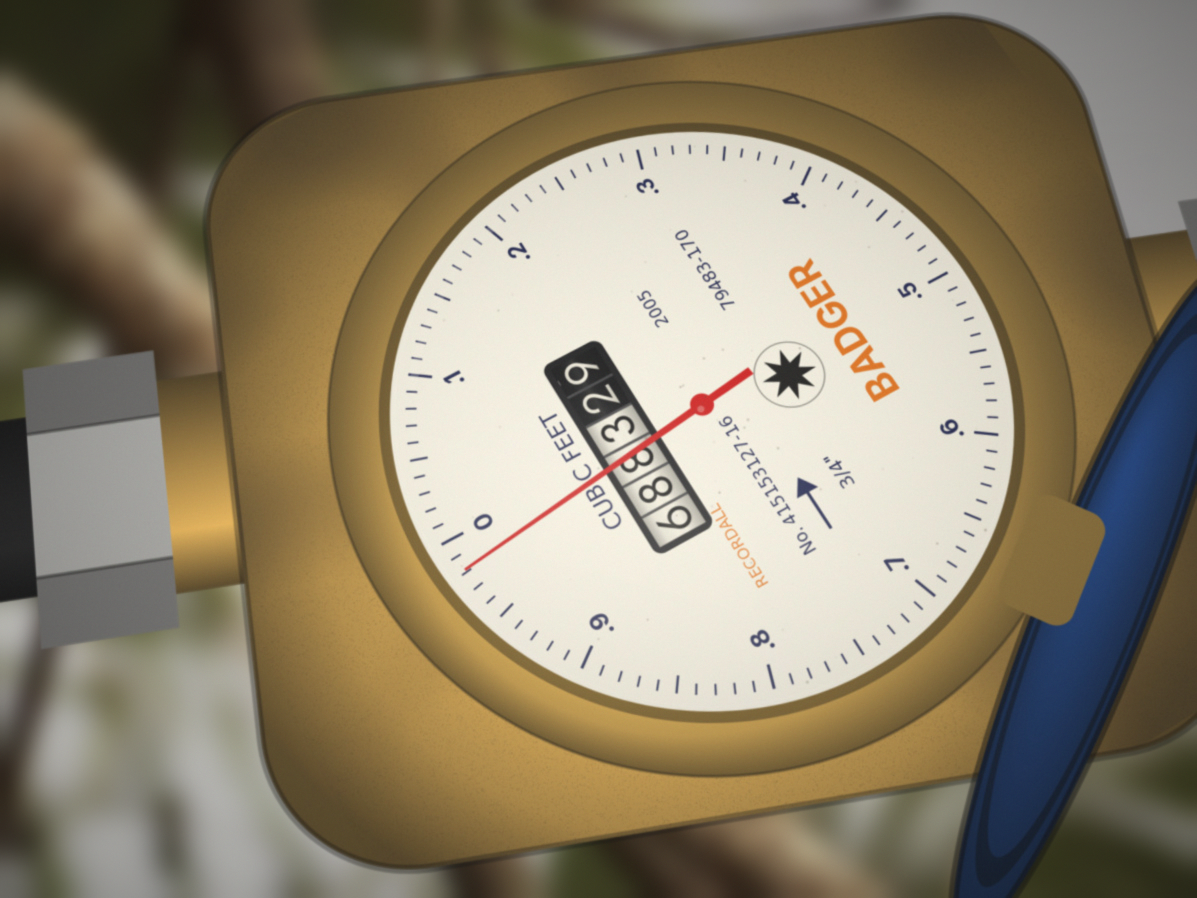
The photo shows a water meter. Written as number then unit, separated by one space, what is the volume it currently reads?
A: 688328.98 ft³
